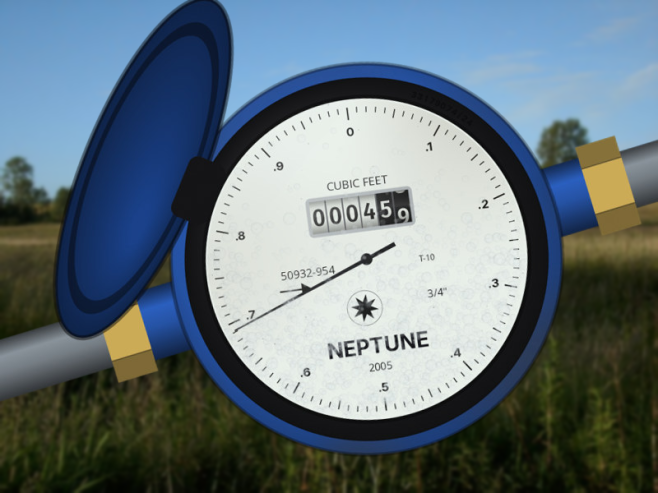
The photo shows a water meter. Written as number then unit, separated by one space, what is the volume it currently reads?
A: 458.69 ft³
